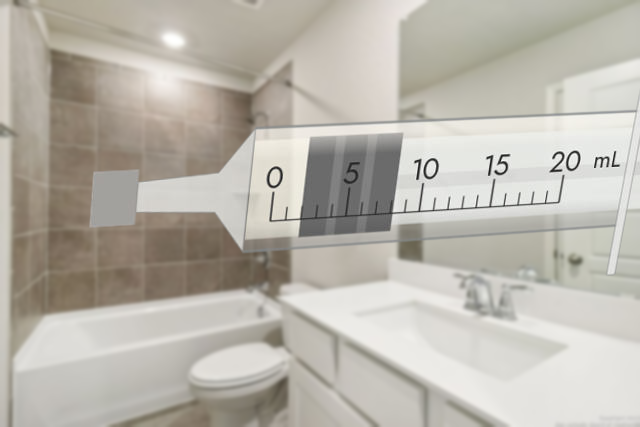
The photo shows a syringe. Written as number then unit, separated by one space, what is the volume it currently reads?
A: 2 mL
